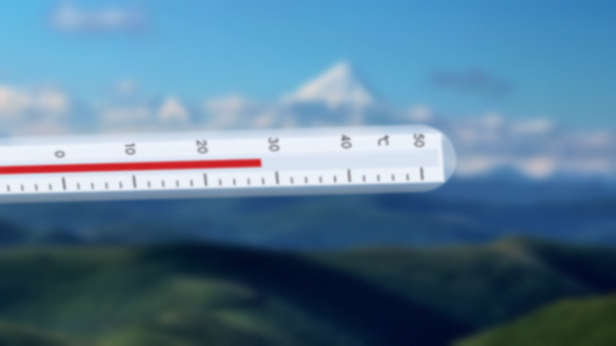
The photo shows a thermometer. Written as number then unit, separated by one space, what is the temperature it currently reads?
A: 28 °C
